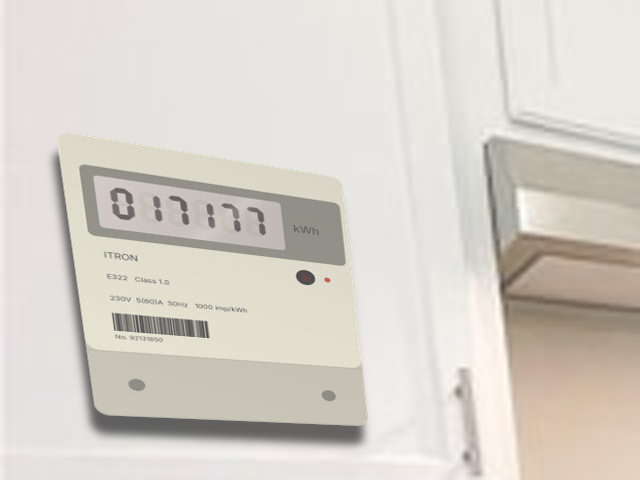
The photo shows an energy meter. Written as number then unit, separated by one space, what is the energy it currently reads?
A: 17177 kWh
